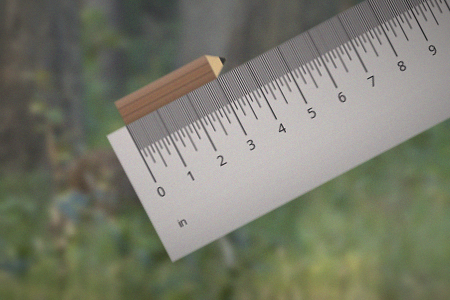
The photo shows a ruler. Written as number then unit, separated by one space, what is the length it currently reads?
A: 3.5 in
